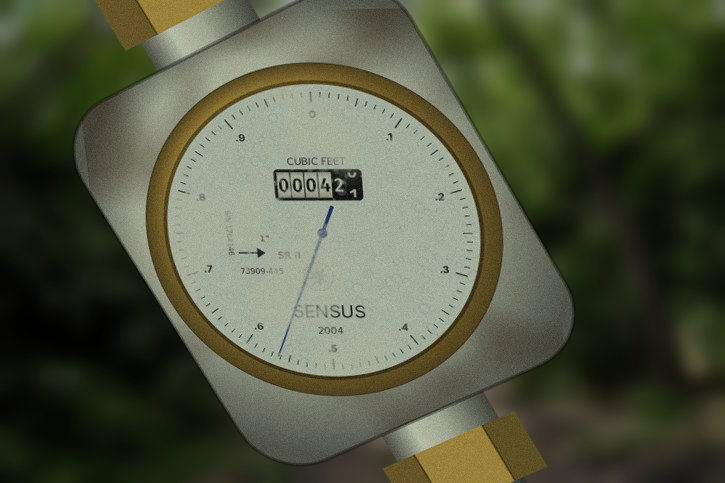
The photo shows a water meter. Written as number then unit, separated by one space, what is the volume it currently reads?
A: 420.56 ft³
